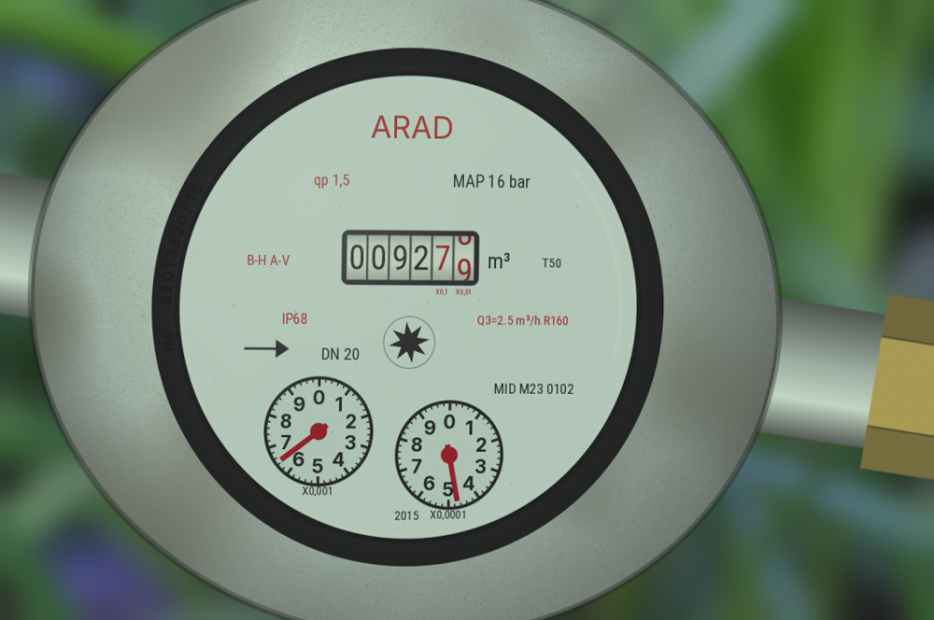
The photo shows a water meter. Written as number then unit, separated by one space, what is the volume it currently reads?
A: 92.7864 m³
